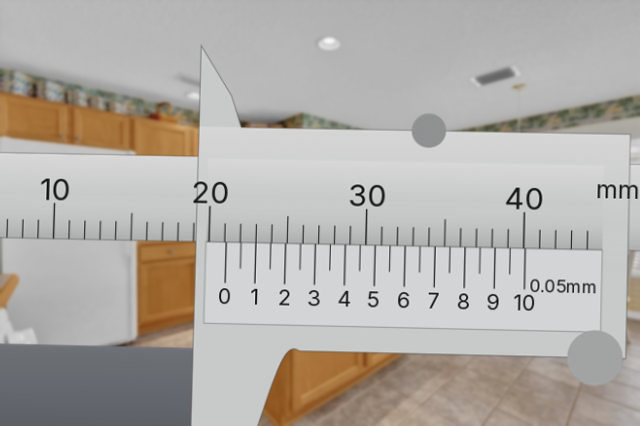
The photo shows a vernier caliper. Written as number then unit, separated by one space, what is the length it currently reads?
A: 21.1 mm
